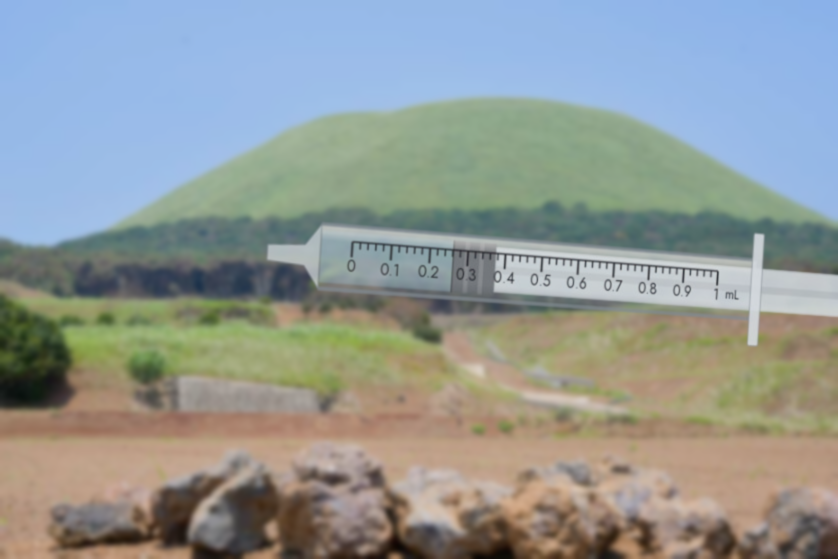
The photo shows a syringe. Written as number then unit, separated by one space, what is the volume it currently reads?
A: 0.26 mL
